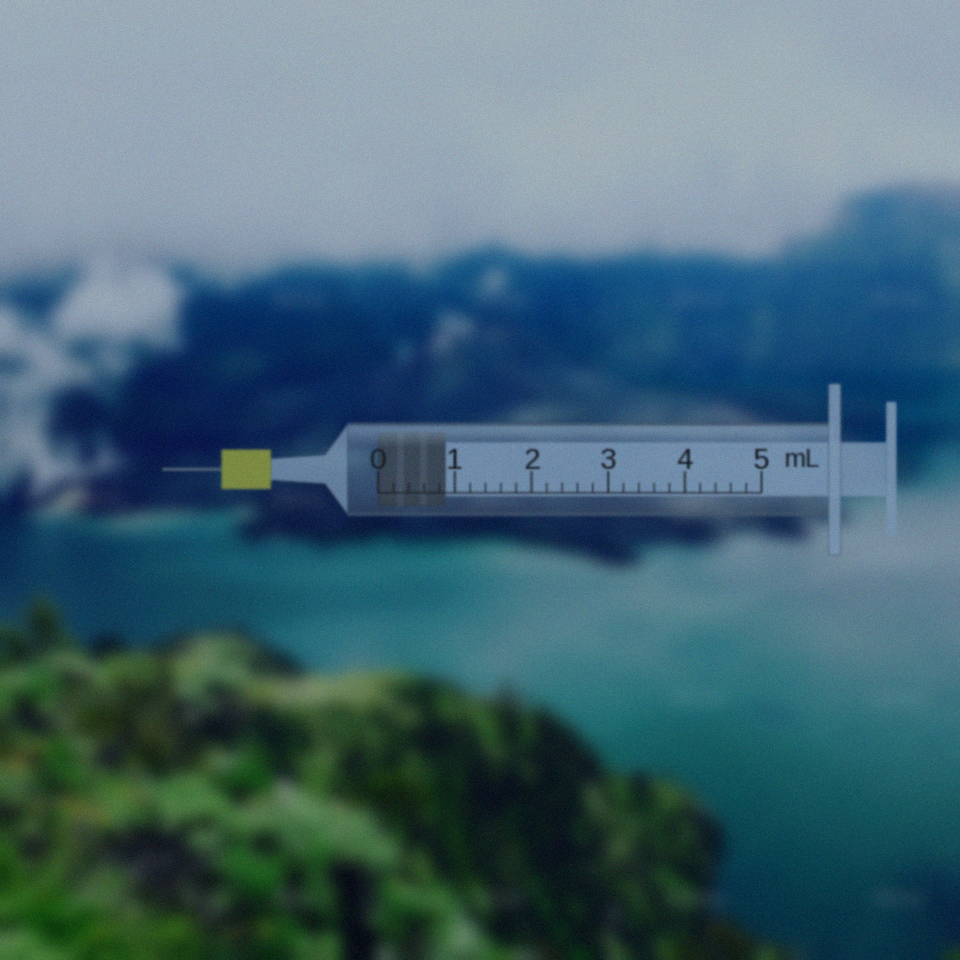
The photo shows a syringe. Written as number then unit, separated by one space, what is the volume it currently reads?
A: 0 mL
